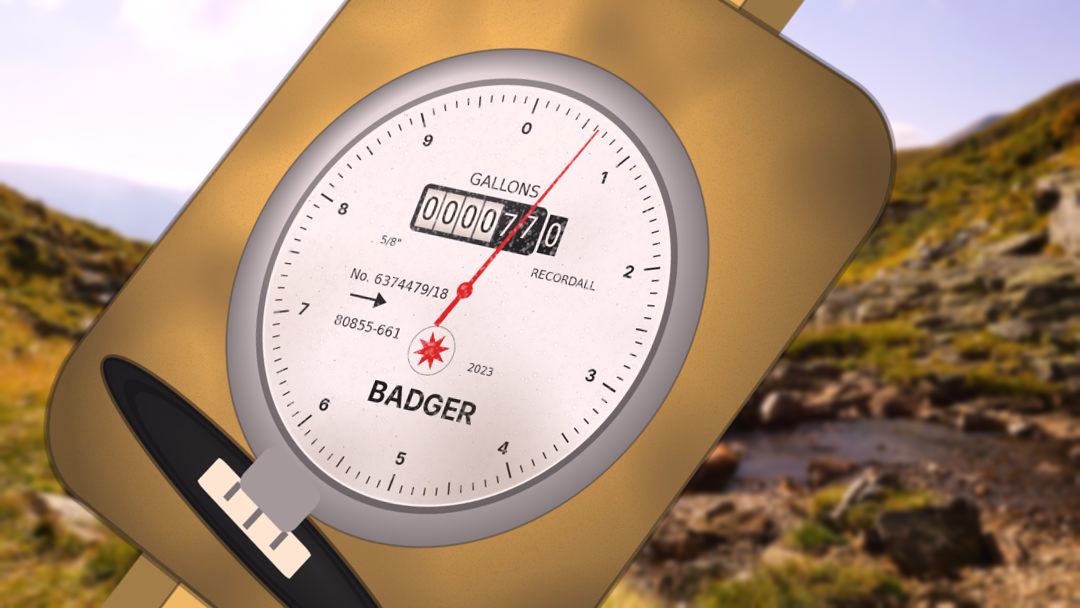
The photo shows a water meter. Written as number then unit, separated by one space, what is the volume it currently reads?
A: 770.6 gal
